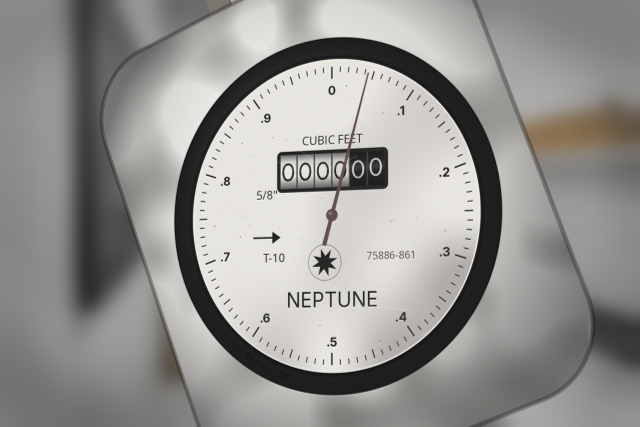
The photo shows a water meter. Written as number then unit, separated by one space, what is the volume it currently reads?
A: 0.04 ft³
